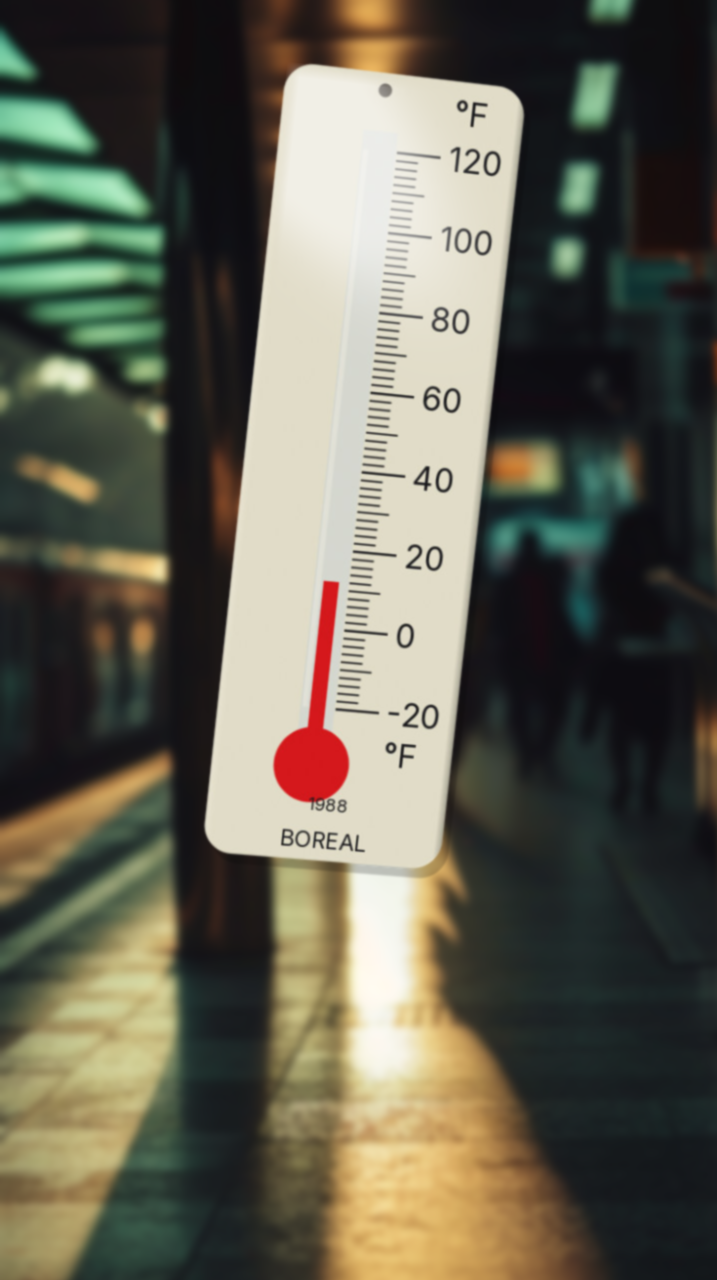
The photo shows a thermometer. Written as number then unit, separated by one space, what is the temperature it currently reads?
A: 12 °F
